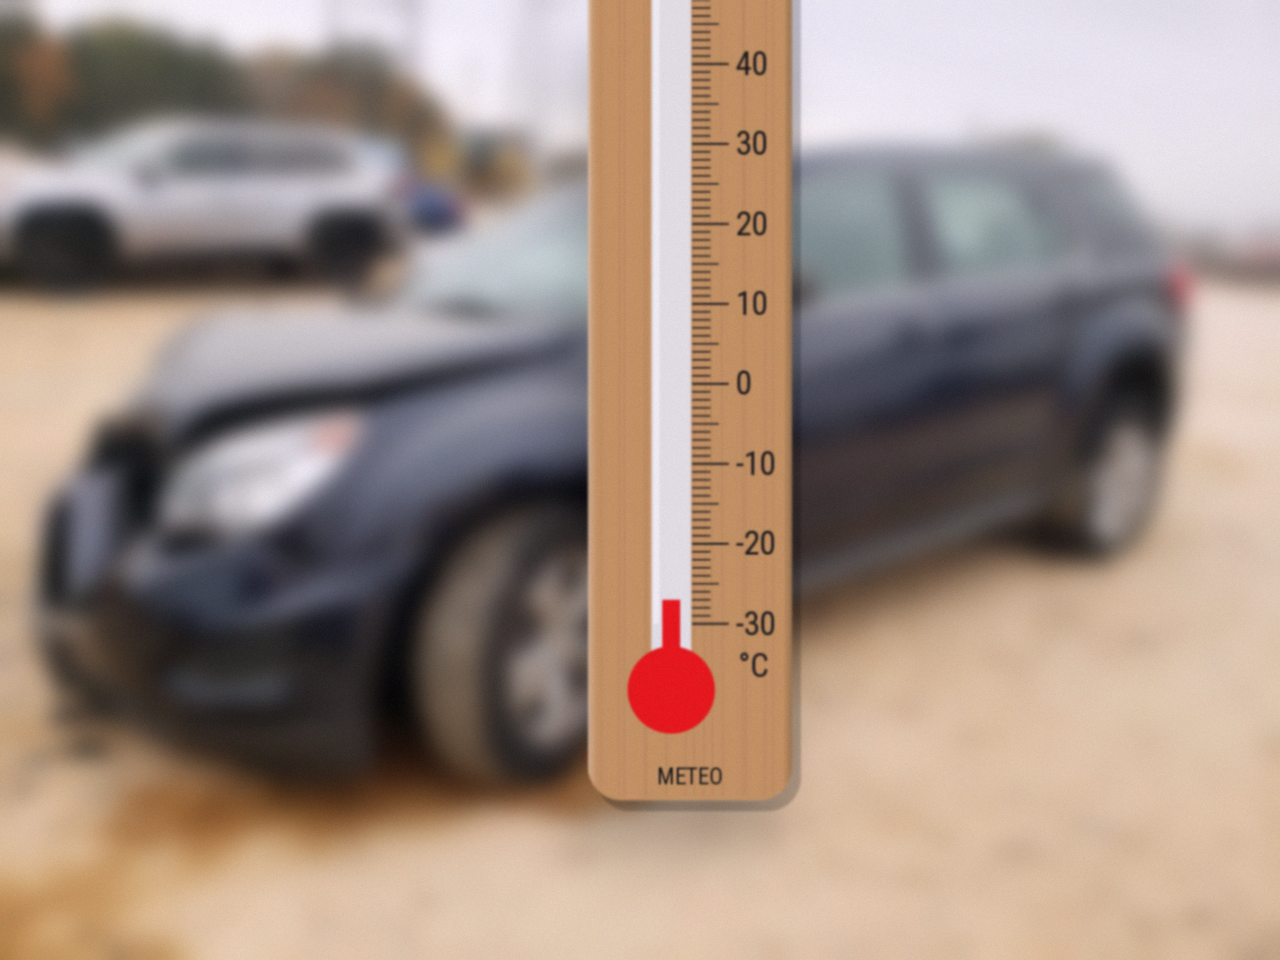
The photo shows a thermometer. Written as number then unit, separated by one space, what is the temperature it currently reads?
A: -27 °C
